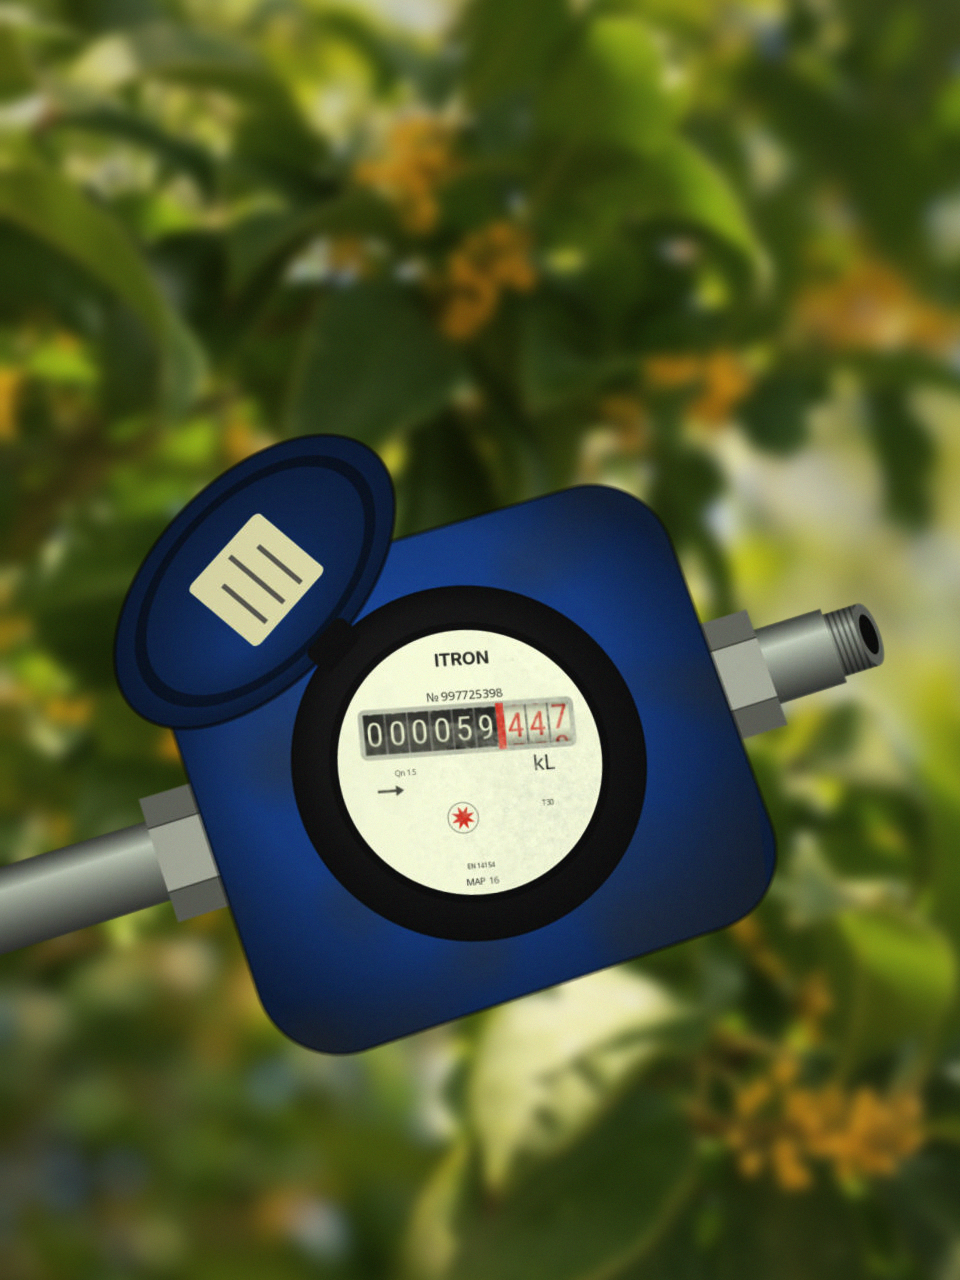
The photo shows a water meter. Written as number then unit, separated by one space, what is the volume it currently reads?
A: 59.447 kL
